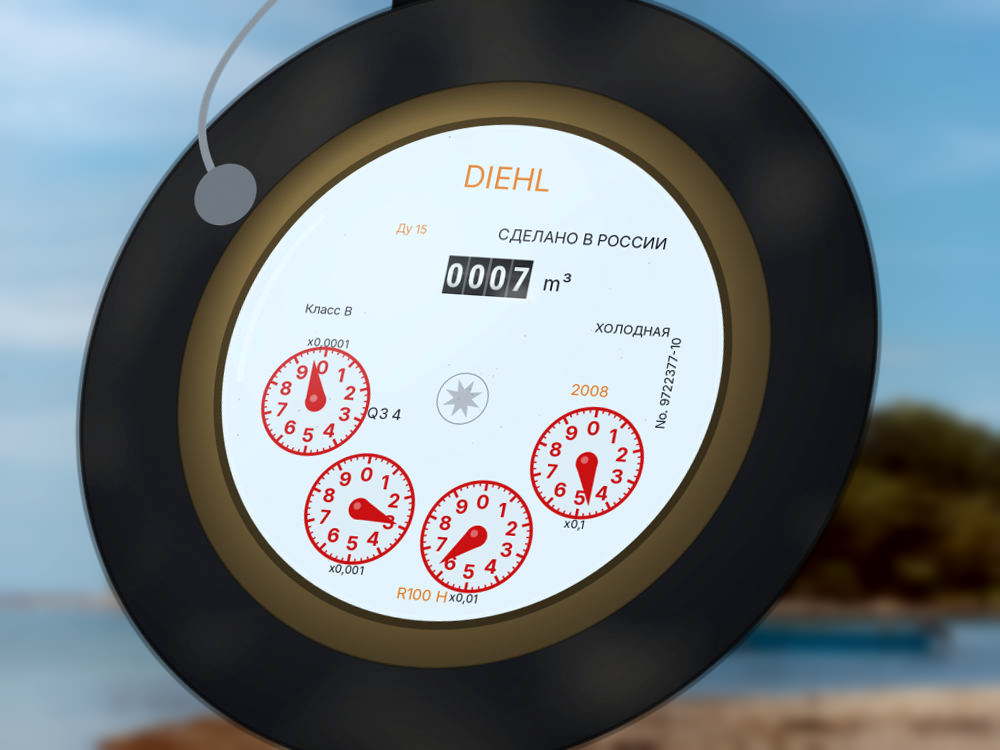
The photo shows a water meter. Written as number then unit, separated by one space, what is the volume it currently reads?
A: 7.4629 m³
